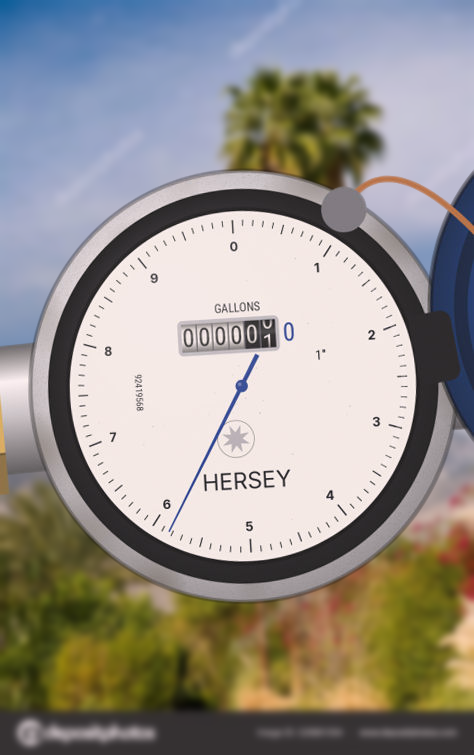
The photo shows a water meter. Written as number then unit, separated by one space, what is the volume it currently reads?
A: 5.8 gal
